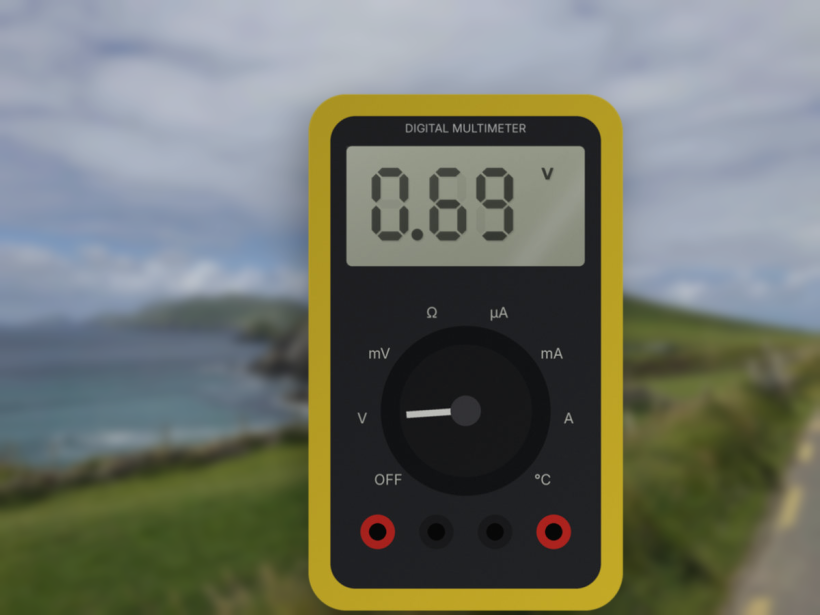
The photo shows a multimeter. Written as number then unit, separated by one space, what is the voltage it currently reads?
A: 0.69 V
